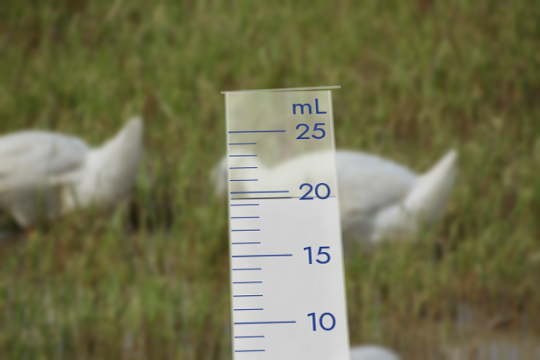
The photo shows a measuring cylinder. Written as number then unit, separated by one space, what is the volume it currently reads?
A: 19.5 mL
